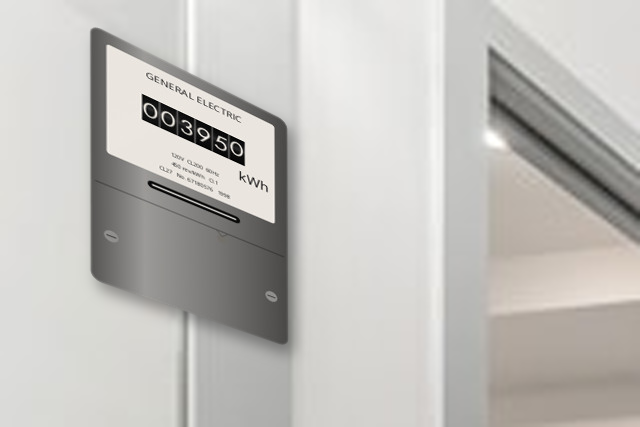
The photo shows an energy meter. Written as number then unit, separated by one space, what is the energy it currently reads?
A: 3950 kWh
